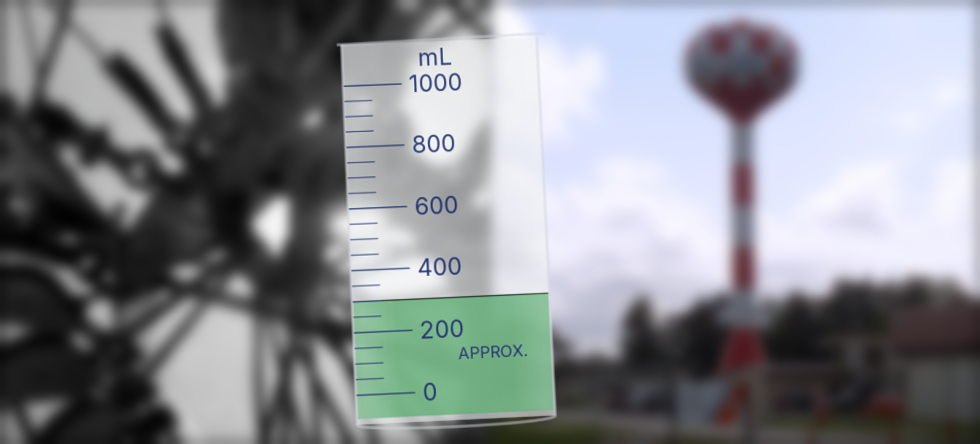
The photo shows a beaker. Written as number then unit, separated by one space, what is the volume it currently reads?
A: 300 mL
